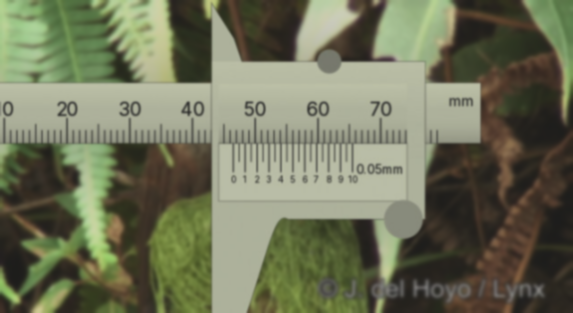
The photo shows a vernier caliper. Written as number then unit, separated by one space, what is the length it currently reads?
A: 46.5 mm
